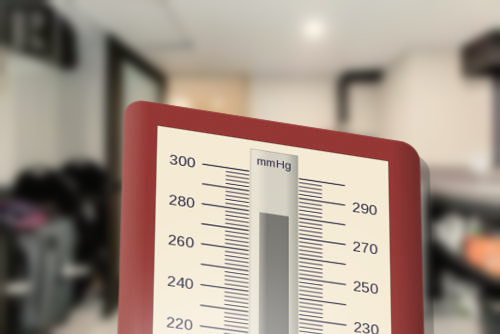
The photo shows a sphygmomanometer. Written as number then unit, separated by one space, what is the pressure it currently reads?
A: 280 mmHg
